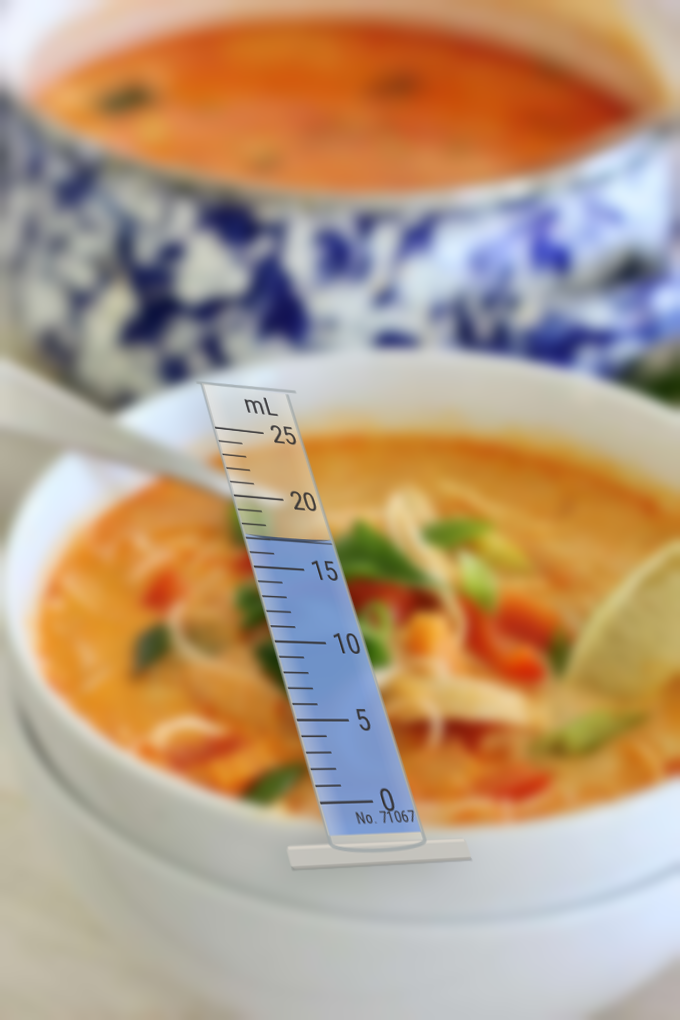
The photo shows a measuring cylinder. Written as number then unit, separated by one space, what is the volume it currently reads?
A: 17 mL
